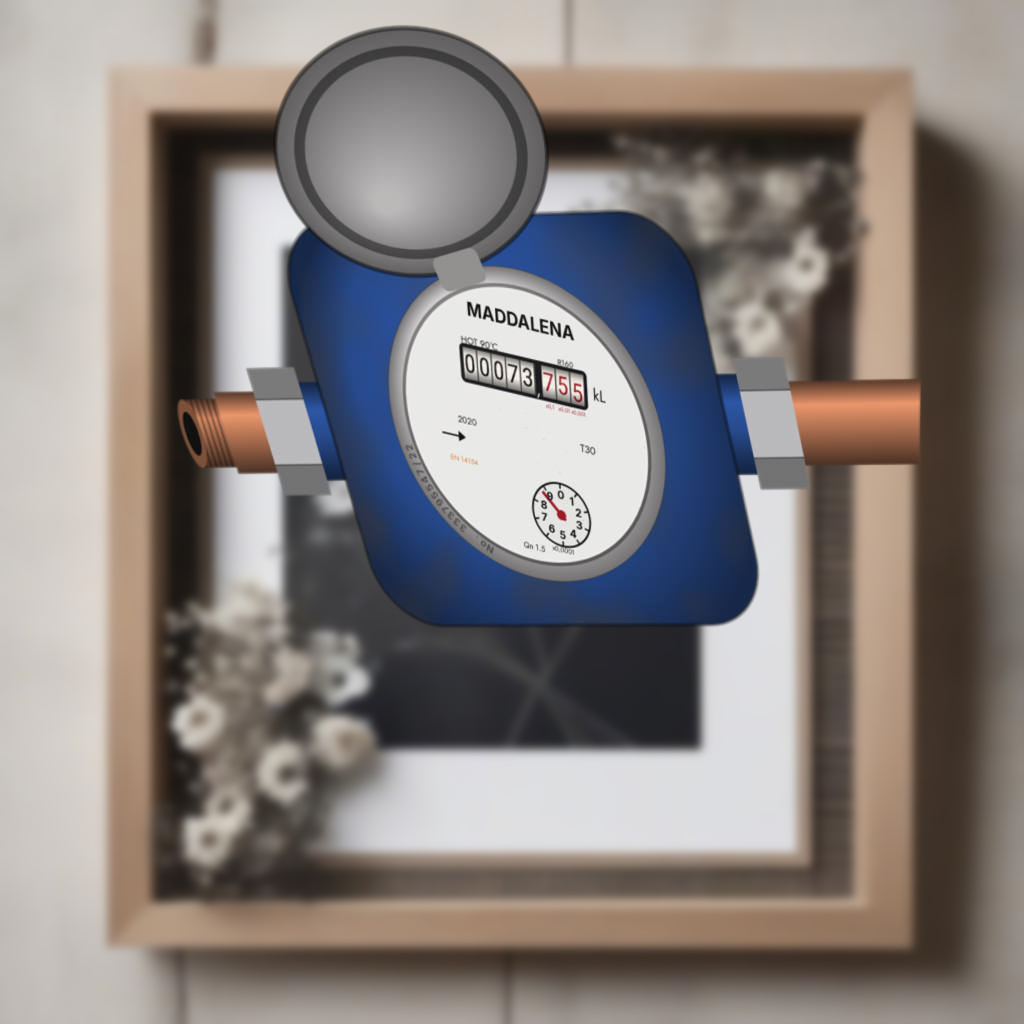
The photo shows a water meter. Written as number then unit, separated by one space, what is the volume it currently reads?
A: 73.7548 kL
